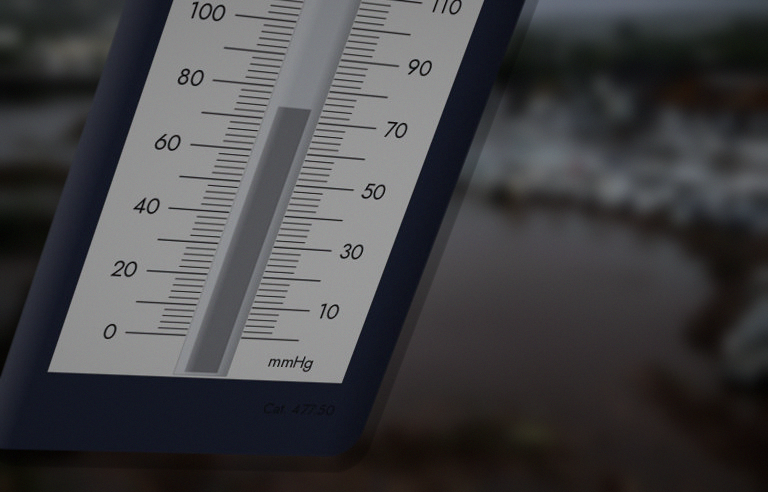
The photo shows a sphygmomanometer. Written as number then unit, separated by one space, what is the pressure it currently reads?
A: 74 mmHg
